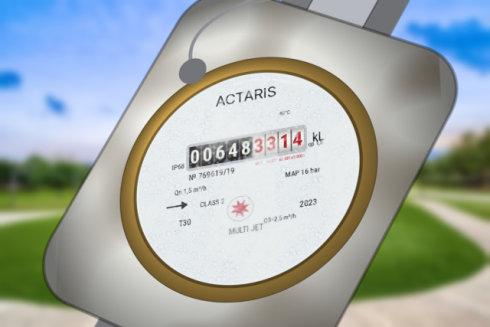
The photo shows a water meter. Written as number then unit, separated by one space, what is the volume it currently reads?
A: 648.3314 kL
